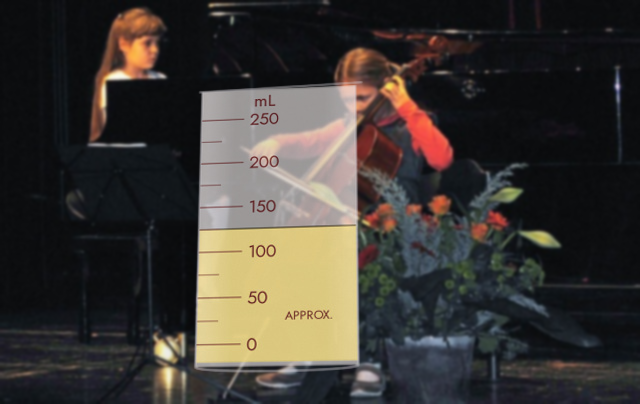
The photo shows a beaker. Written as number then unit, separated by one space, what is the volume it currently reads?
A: 125 mL
